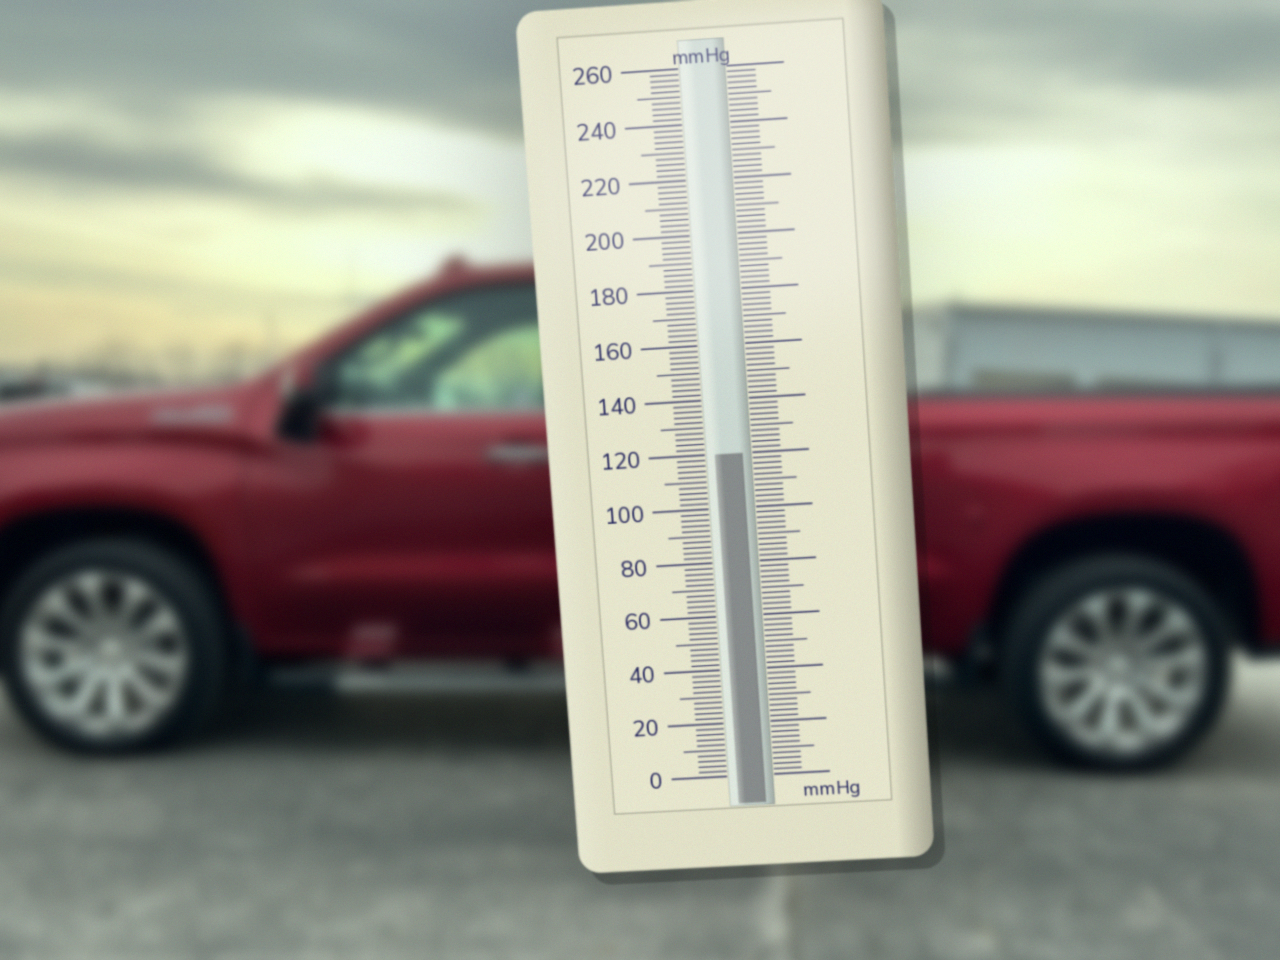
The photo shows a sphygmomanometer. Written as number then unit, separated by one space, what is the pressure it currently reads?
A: 120 mmHg
